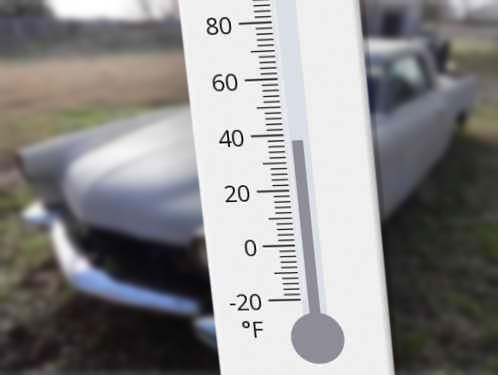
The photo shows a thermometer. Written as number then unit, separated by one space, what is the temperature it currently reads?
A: 38 °F
